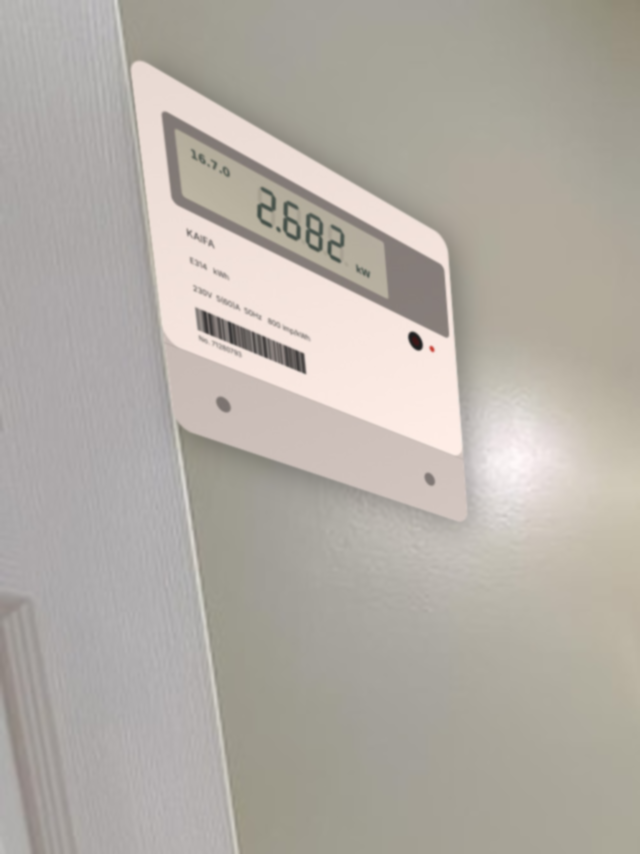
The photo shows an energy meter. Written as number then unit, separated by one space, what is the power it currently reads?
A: 2.682 kW
